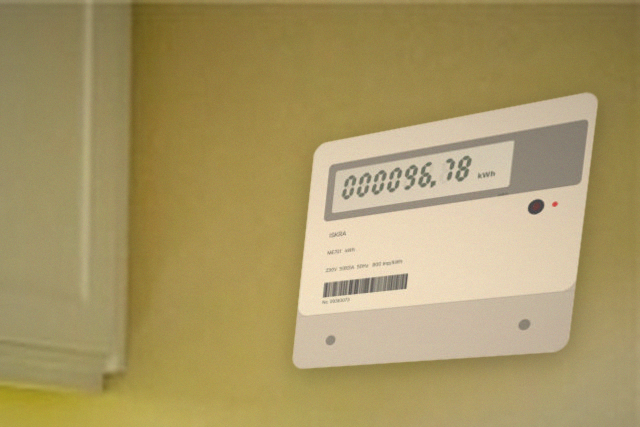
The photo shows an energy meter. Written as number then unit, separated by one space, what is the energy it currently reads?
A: 96.78 kWh
